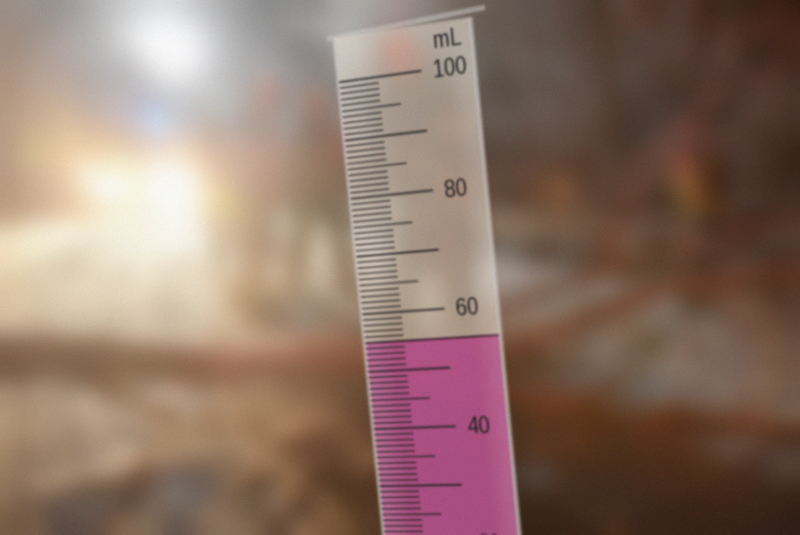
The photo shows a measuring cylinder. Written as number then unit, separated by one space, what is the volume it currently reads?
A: 55 mL
